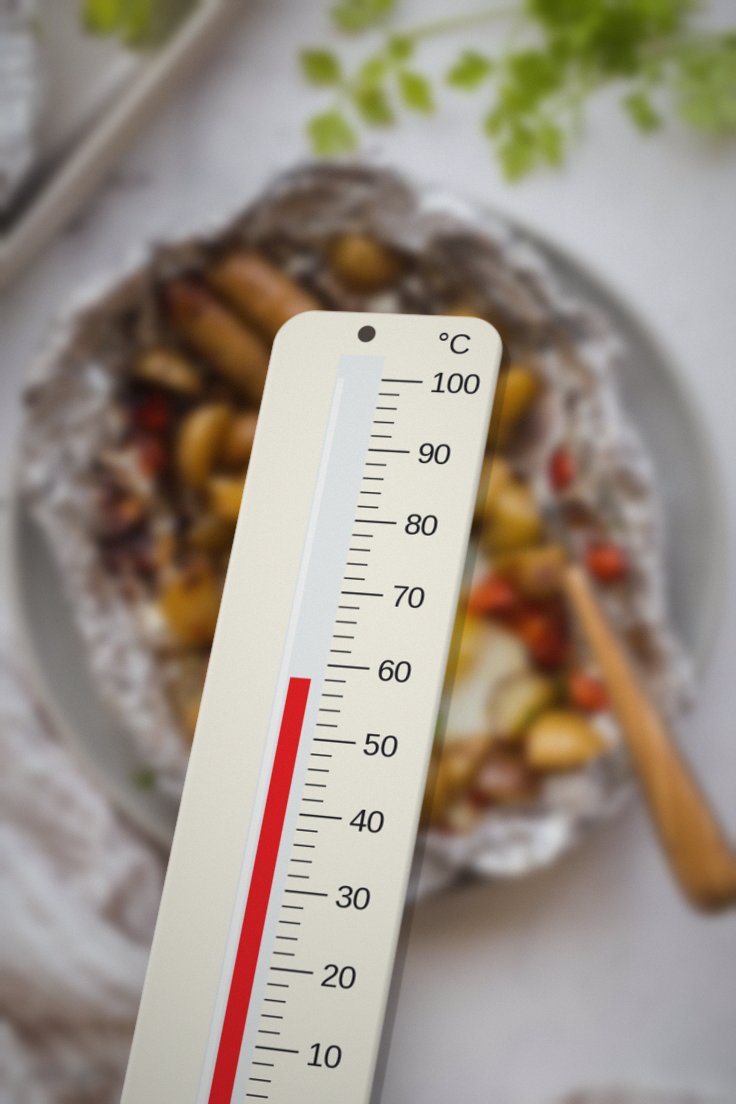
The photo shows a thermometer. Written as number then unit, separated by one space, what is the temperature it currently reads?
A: 58 °C
